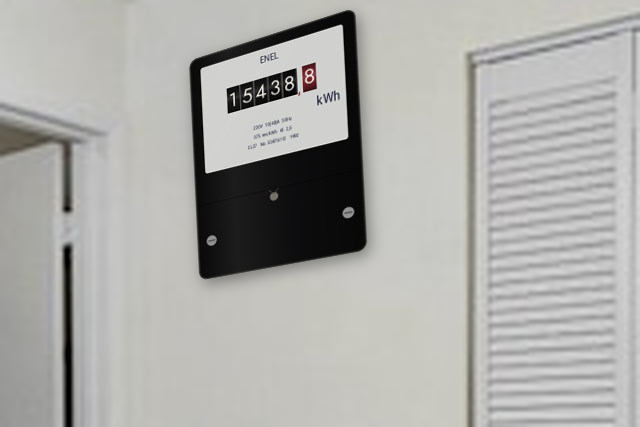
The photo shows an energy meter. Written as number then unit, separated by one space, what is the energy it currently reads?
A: 15438.8 kWh
